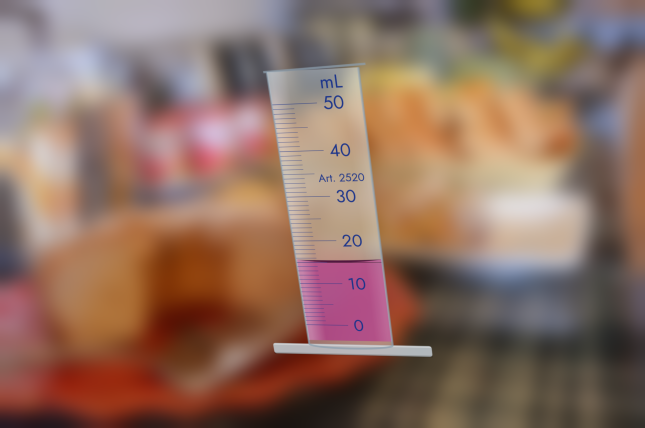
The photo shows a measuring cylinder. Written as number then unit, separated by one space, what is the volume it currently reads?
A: 15 mL
